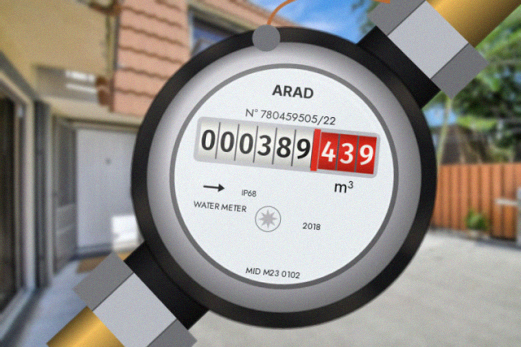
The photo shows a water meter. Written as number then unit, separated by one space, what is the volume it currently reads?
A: 389.439 m³
